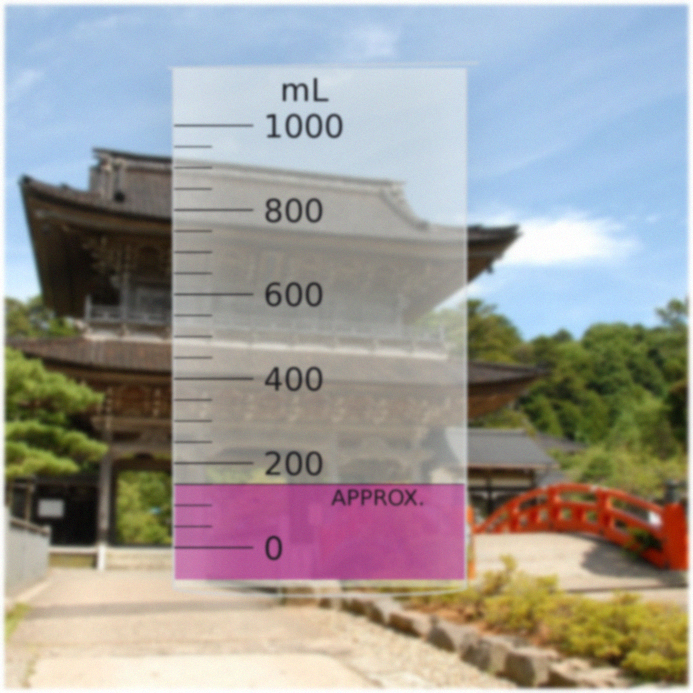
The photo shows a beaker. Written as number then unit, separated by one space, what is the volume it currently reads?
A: 150 mL
